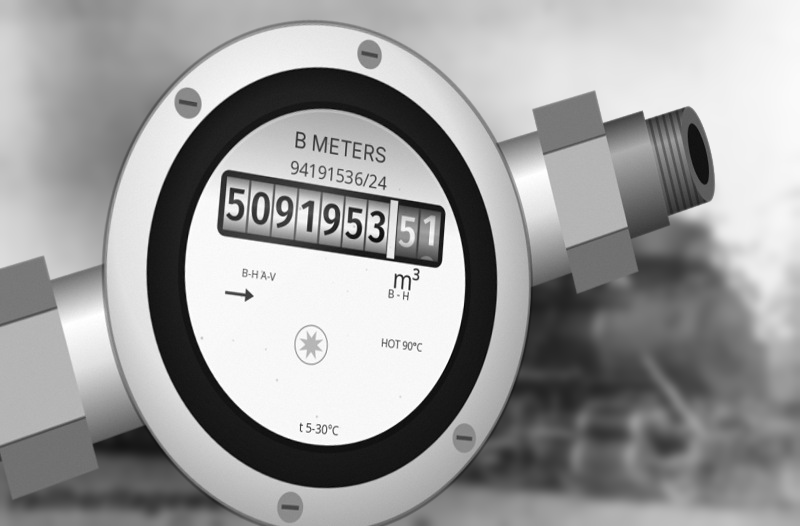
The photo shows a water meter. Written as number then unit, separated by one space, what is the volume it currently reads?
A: 5091953.51 m³
